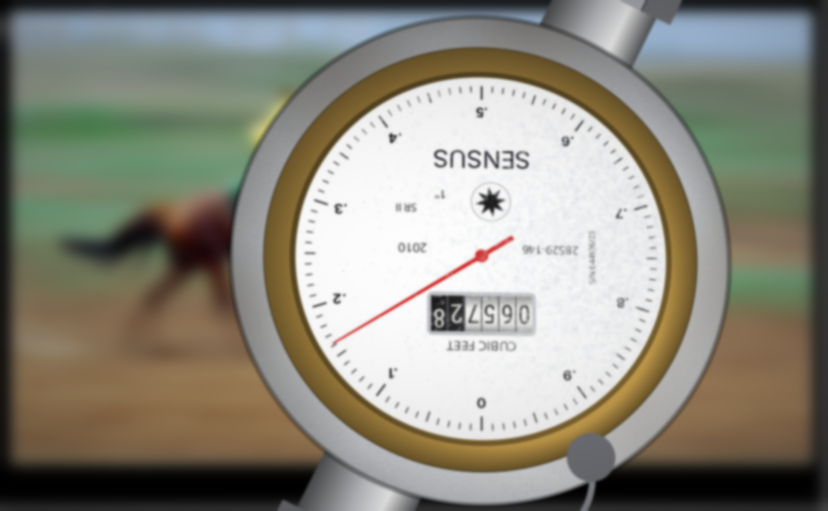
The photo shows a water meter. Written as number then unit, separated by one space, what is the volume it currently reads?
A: 65728.16 ft³
